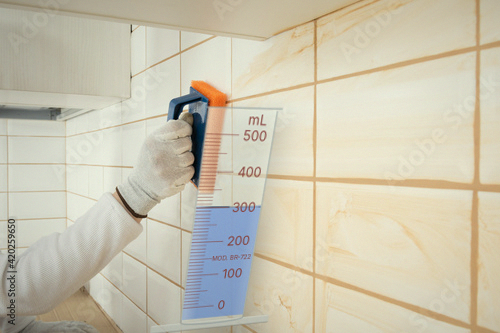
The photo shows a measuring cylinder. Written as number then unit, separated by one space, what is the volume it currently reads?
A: 300 mL
